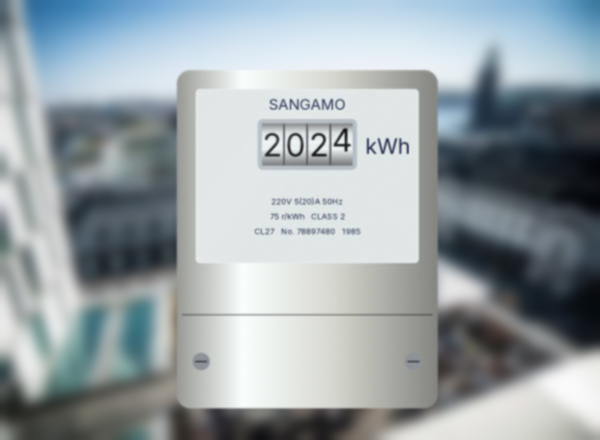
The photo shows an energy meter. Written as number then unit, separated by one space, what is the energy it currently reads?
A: 2024 kWh
